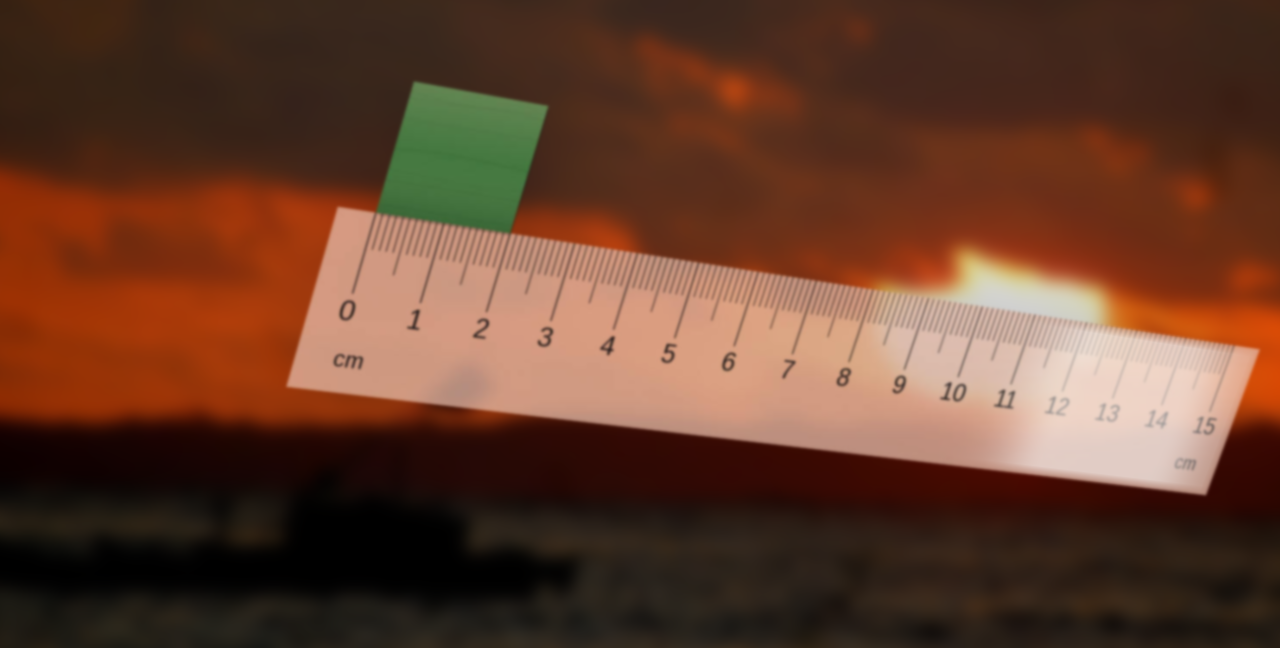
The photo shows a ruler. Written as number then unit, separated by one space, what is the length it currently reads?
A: 2 cm
